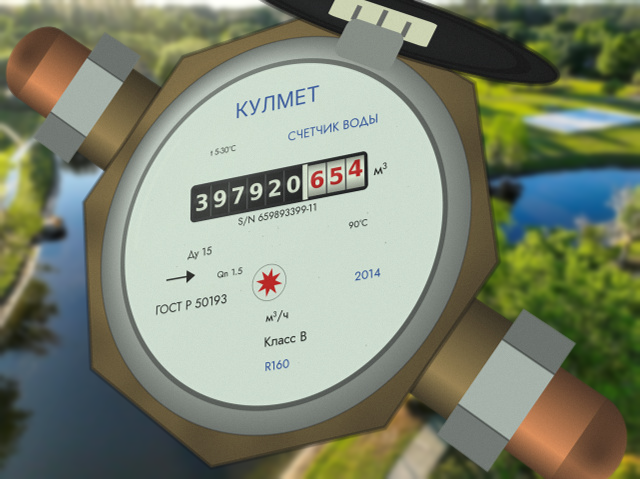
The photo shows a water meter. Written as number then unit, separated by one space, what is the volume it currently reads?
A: 397920.654 m³
